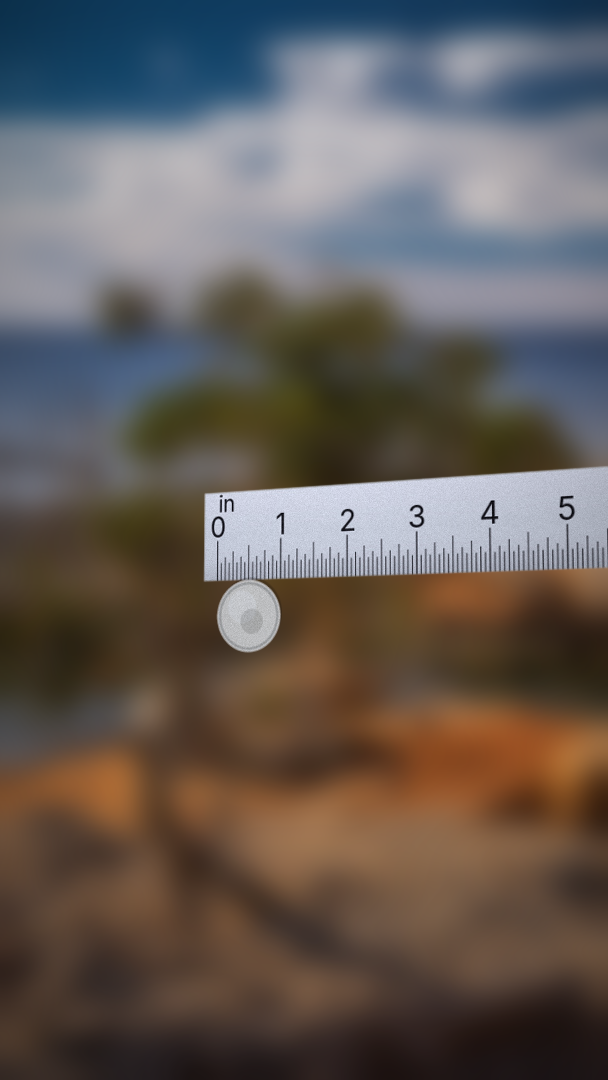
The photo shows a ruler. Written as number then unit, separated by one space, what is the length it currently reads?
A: 1 in
